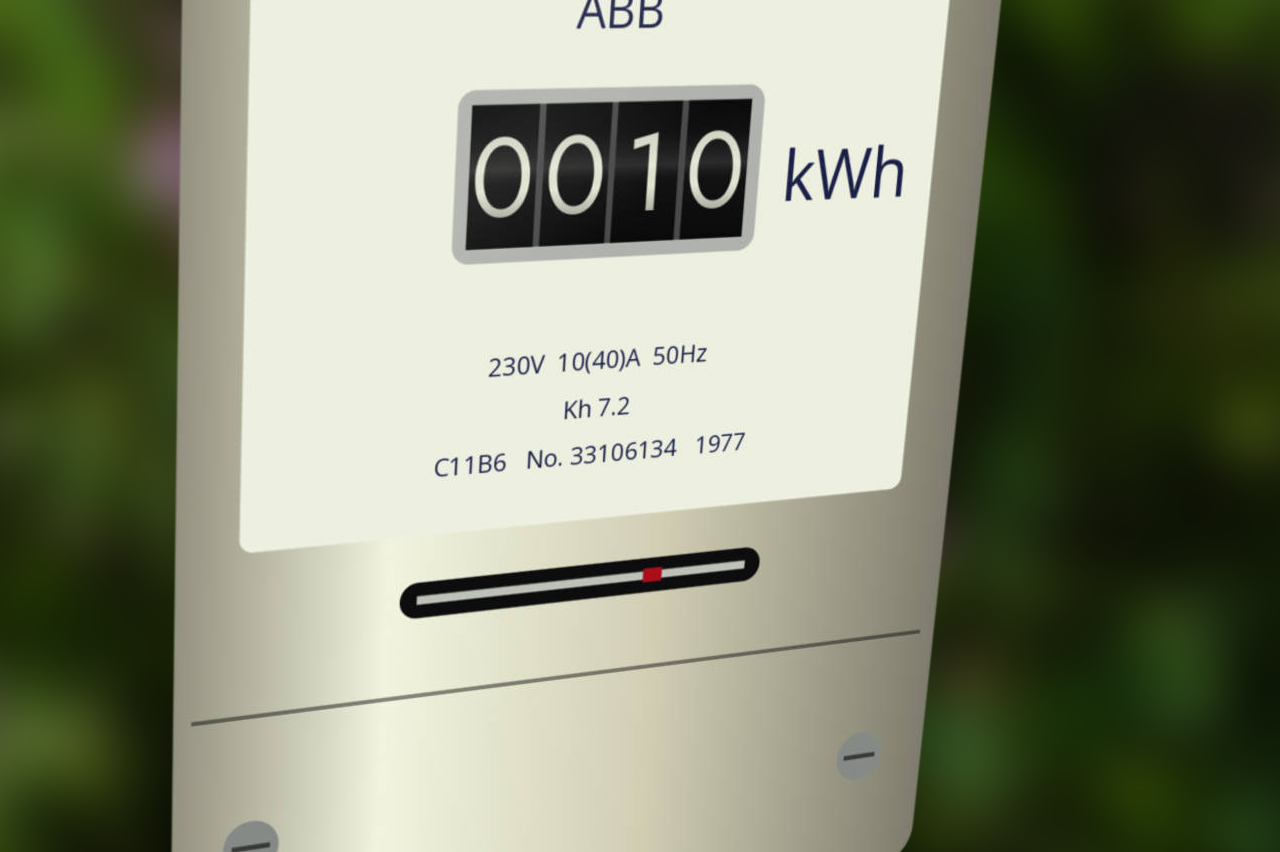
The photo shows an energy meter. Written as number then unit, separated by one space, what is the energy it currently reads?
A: 10 kWh
